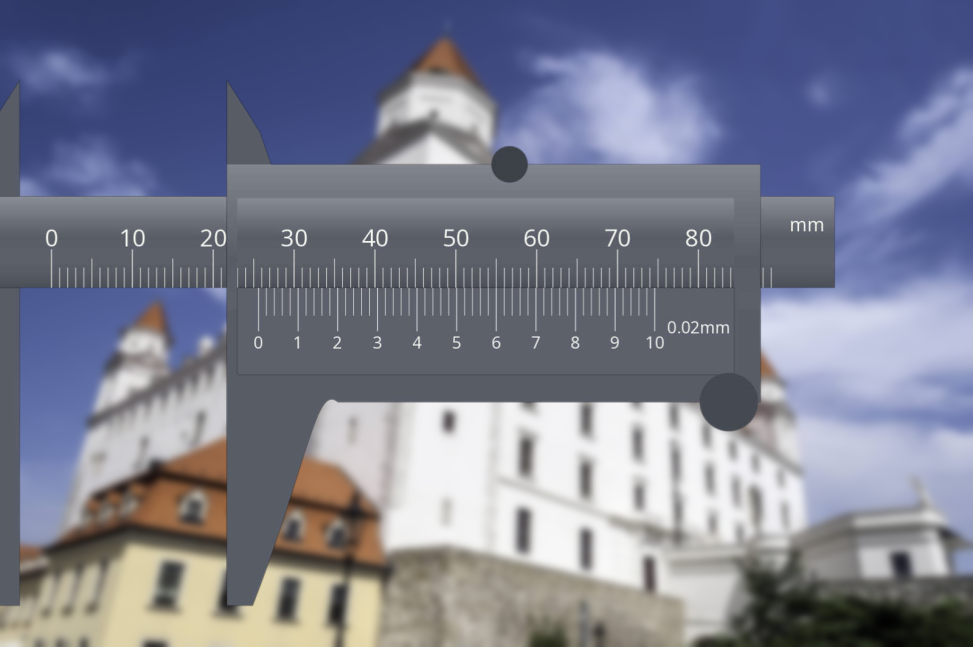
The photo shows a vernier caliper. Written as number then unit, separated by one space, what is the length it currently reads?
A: 25.6 mm
